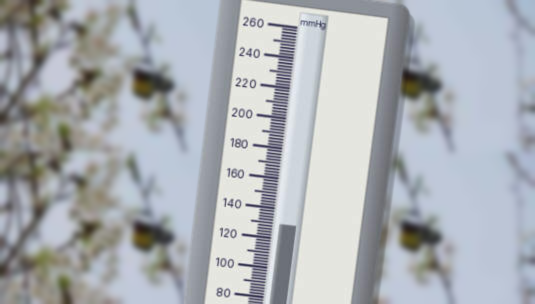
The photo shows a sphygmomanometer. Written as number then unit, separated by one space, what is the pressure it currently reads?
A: 130 mmHg
